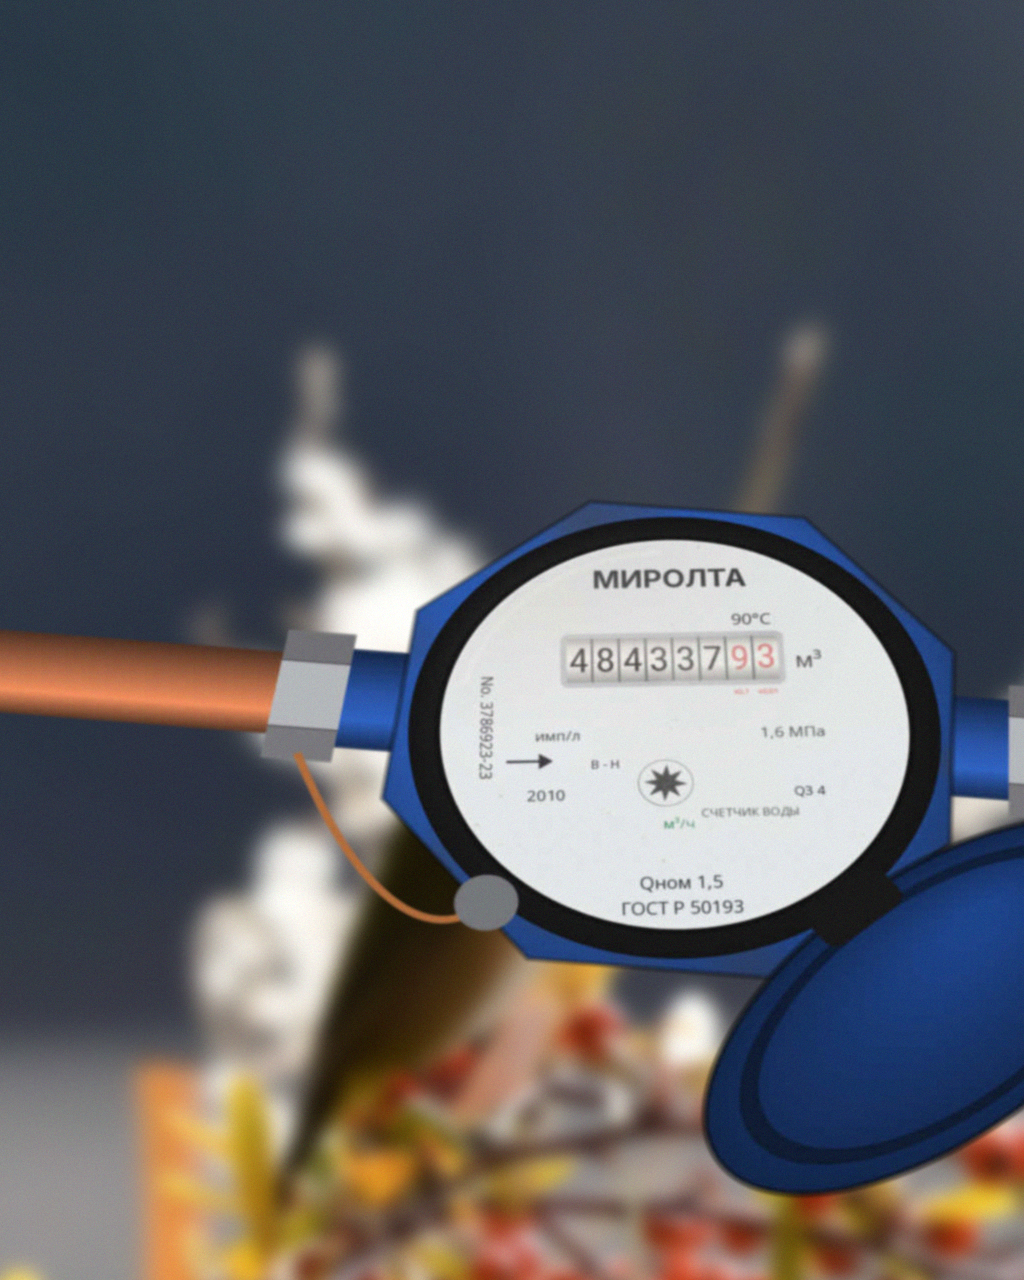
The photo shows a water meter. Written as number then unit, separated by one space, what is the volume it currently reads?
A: 484337.93 m³
